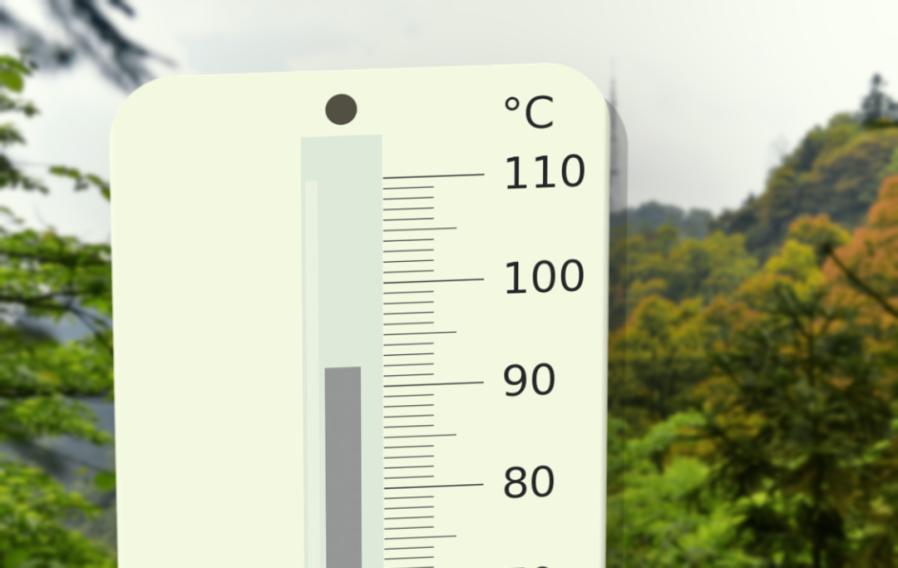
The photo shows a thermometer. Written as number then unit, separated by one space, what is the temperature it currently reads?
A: 92 °C
